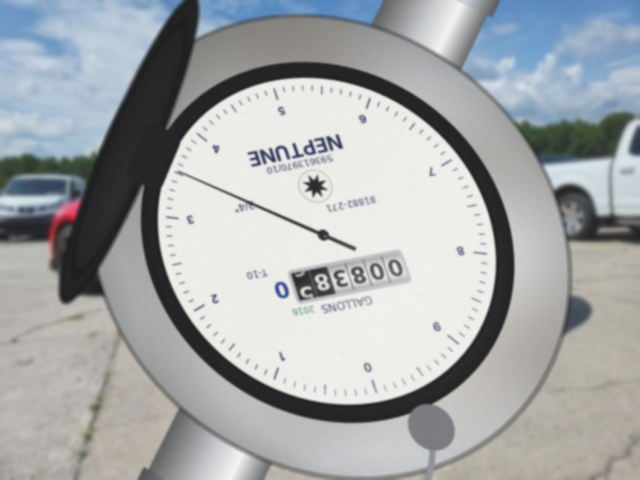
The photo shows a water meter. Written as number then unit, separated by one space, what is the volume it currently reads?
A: 83853.5 gal
